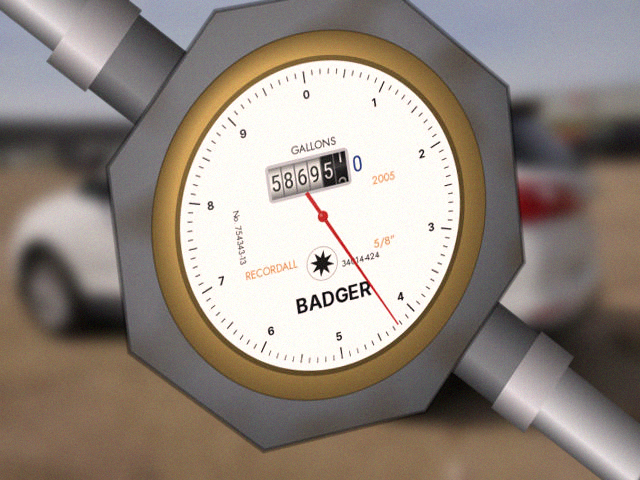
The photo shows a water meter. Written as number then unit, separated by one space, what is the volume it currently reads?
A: 5869514.2 gal
